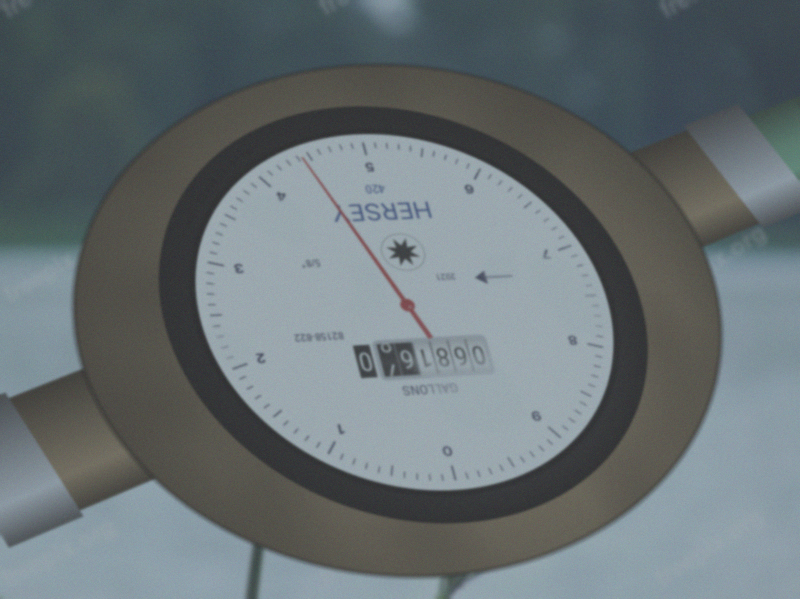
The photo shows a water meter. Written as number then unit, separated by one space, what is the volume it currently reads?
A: 681674.4 gal
